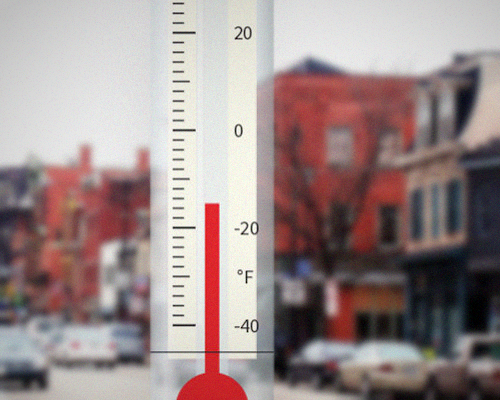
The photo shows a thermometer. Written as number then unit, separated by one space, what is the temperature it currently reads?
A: -15 °F
